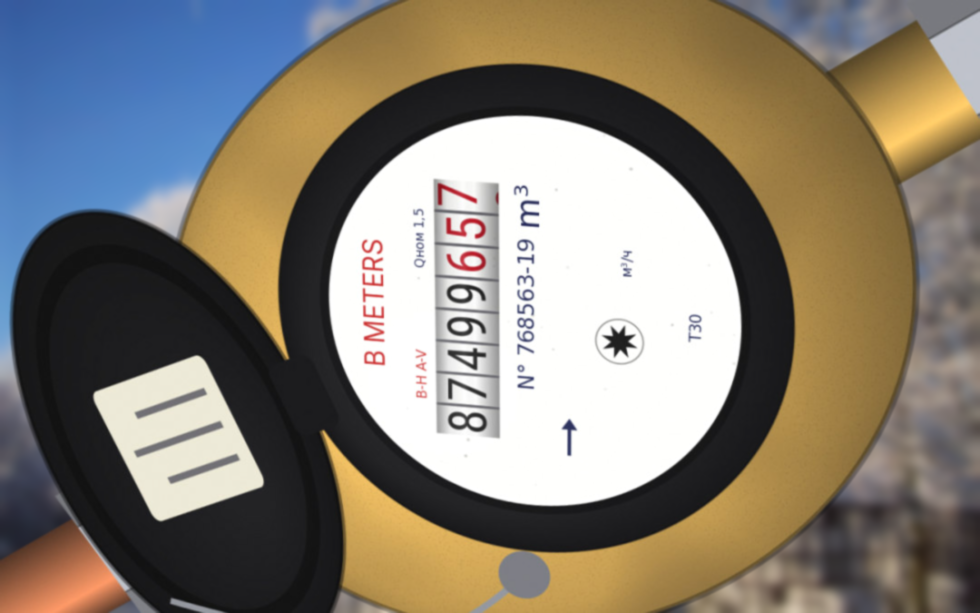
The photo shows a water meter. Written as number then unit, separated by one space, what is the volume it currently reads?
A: 87499.657 m³
